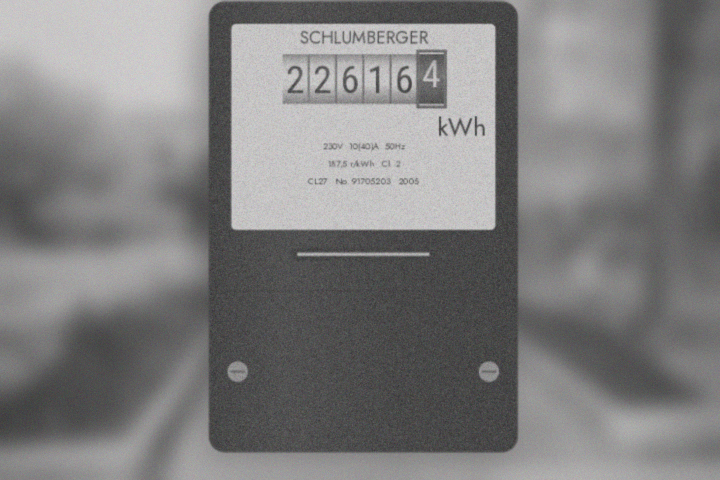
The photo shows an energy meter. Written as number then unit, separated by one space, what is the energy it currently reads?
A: 22616.4 kWh
